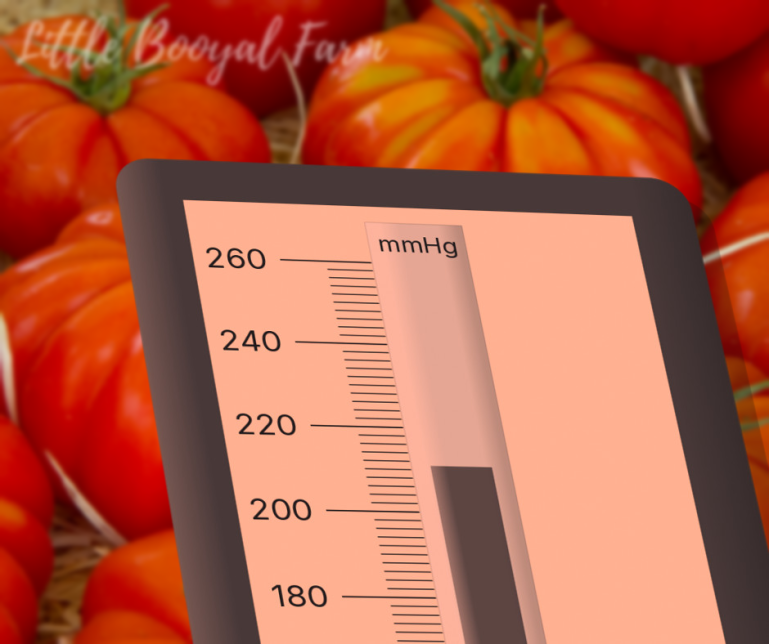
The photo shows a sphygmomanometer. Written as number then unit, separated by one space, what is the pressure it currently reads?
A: 211 mmHg
